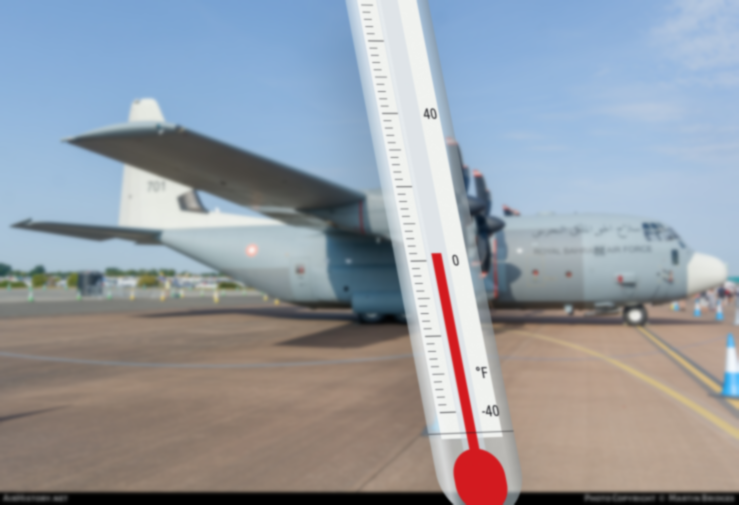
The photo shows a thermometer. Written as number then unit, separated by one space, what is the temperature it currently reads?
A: 2 °F
